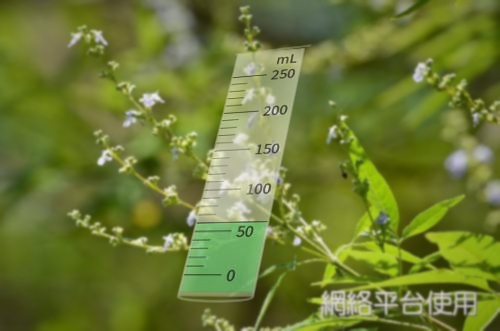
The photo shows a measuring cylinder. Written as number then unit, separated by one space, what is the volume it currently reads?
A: 60 mL
